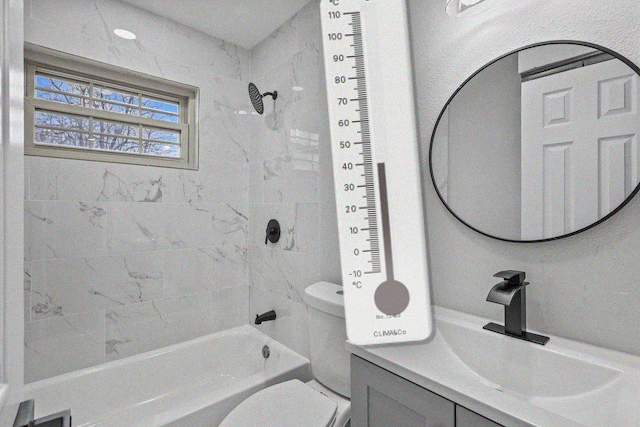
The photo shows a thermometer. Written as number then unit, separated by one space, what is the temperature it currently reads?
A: 40 °C
